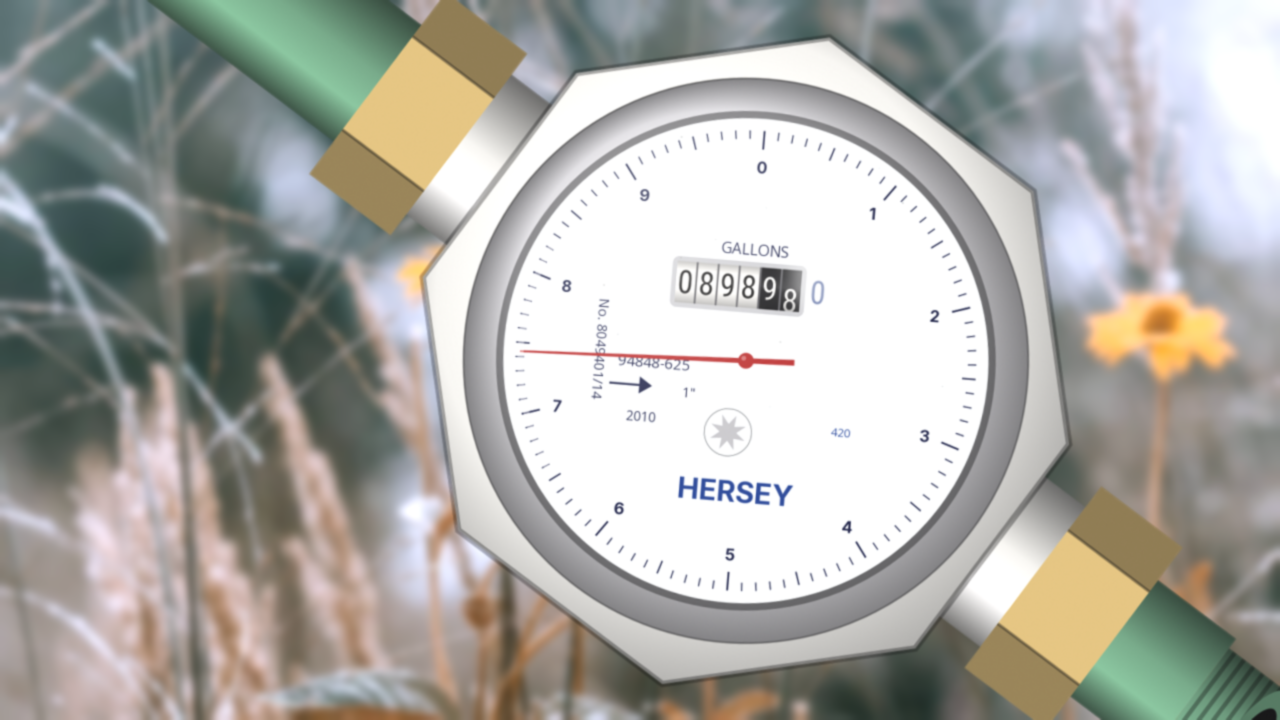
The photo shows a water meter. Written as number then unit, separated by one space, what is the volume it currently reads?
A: 898977.4 gal
